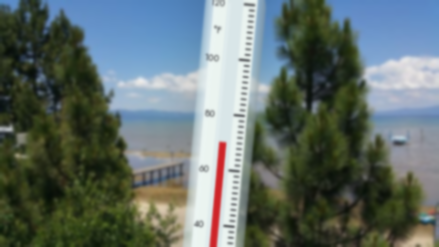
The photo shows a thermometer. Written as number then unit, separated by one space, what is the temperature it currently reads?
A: 70 °F
